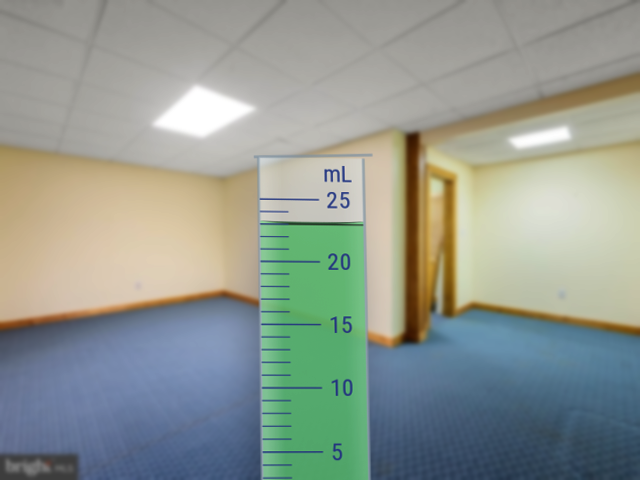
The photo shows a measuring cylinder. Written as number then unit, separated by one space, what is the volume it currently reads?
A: 23 mL
